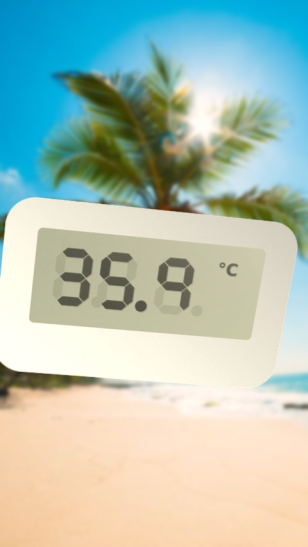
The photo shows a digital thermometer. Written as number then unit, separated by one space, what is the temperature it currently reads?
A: 35.9 °C
